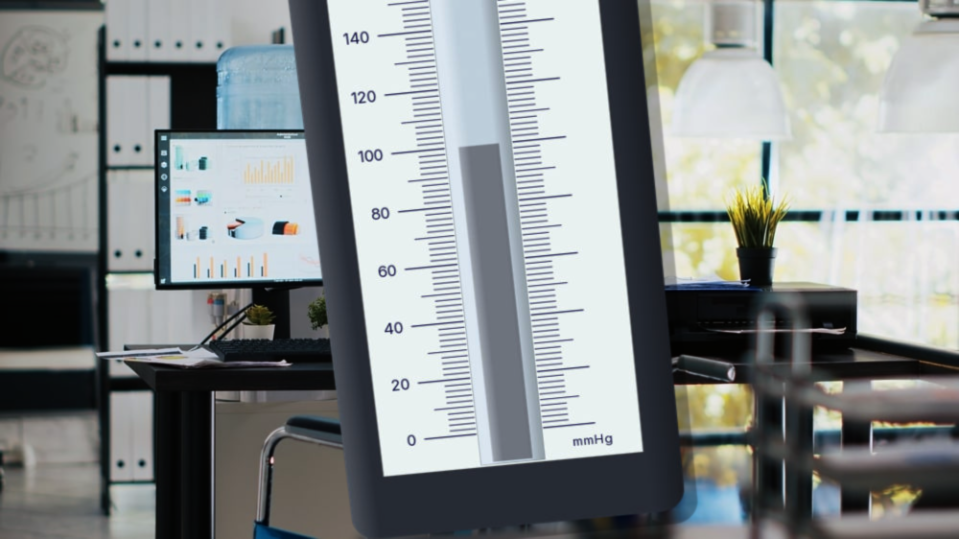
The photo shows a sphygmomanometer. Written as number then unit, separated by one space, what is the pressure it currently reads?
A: 100 mmHg
